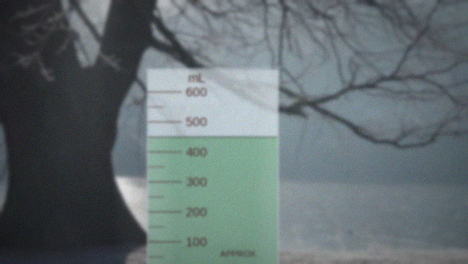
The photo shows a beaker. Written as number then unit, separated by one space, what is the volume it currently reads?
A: 450 mL
